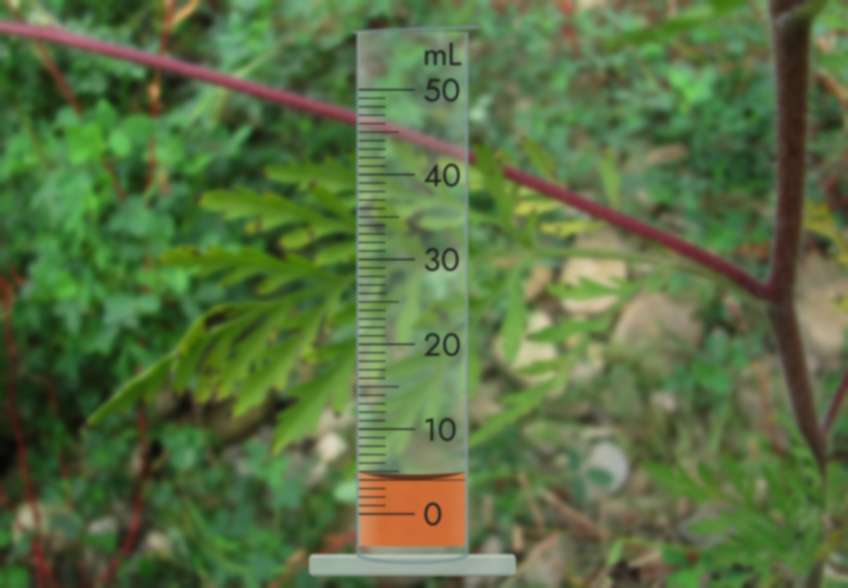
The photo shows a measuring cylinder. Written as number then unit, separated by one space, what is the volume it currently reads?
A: 4 mL
